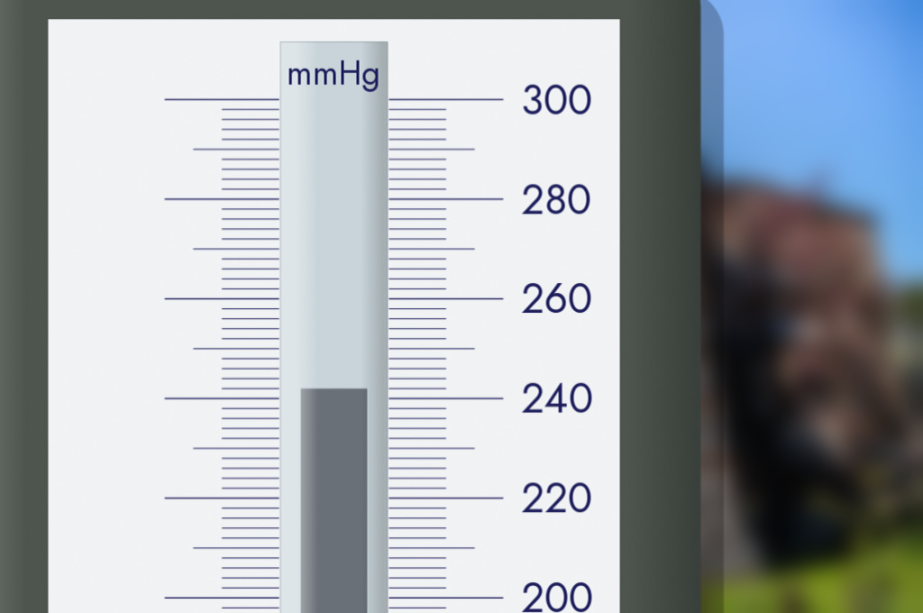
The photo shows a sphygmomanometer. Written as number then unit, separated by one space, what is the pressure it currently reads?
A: 242 mmHg
